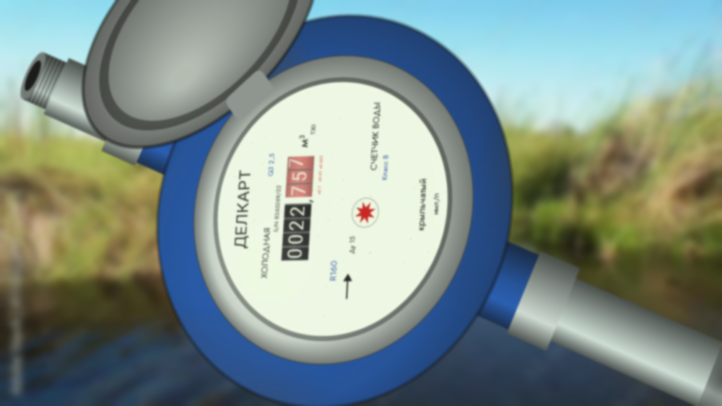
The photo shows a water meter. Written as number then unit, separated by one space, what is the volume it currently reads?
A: 22.757 m³
